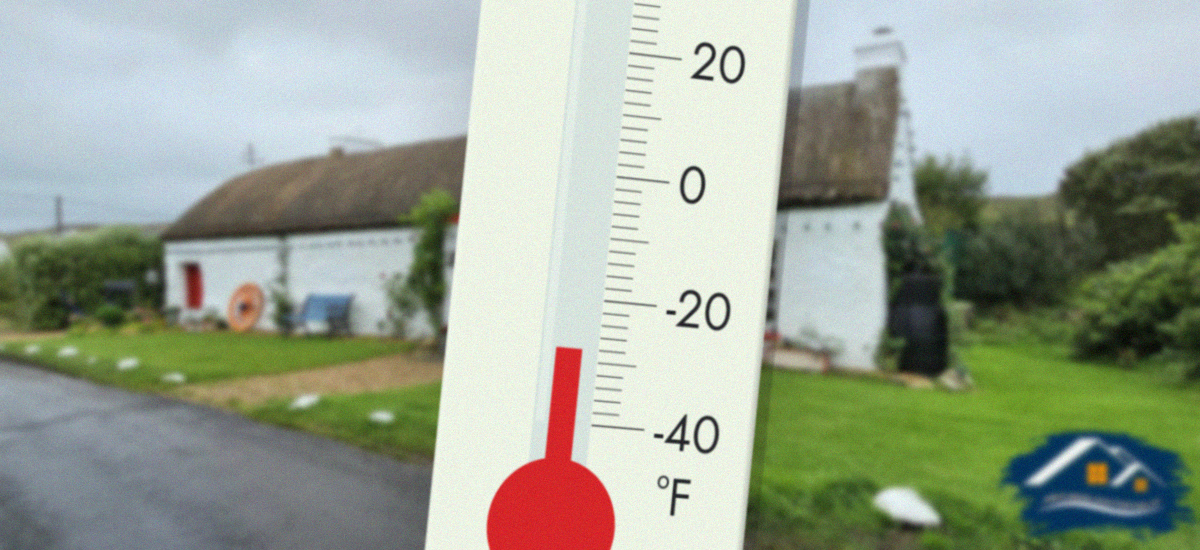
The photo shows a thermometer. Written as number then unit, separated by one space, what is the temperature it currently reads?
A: -28 °F
